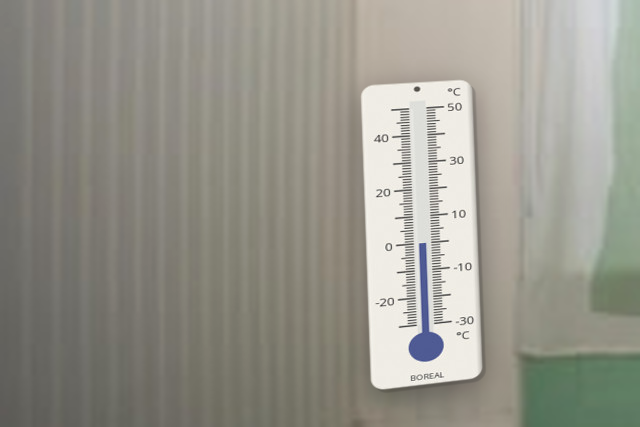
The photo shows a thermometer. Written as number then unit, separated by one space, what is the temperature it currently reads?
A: 0 °C
